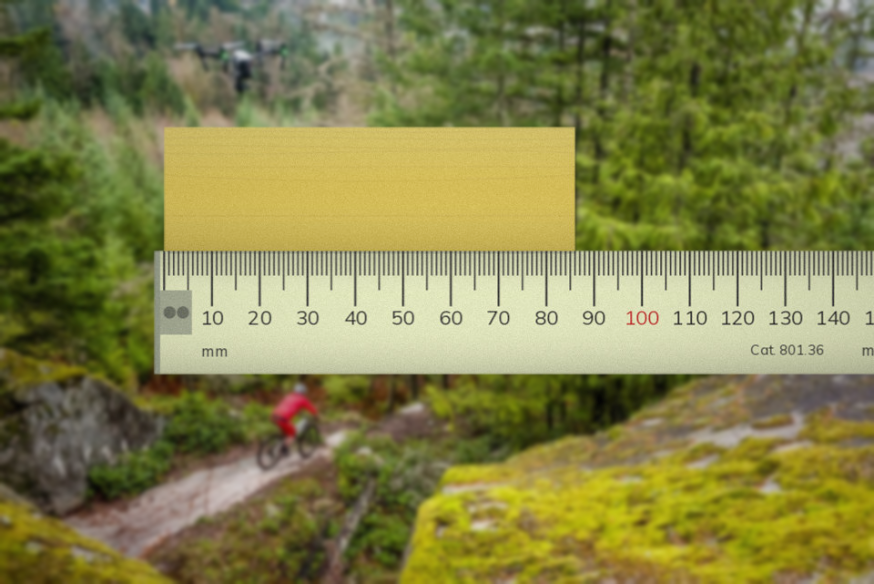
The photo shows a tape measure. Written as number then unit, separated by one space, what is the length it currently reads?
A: 86 mm
